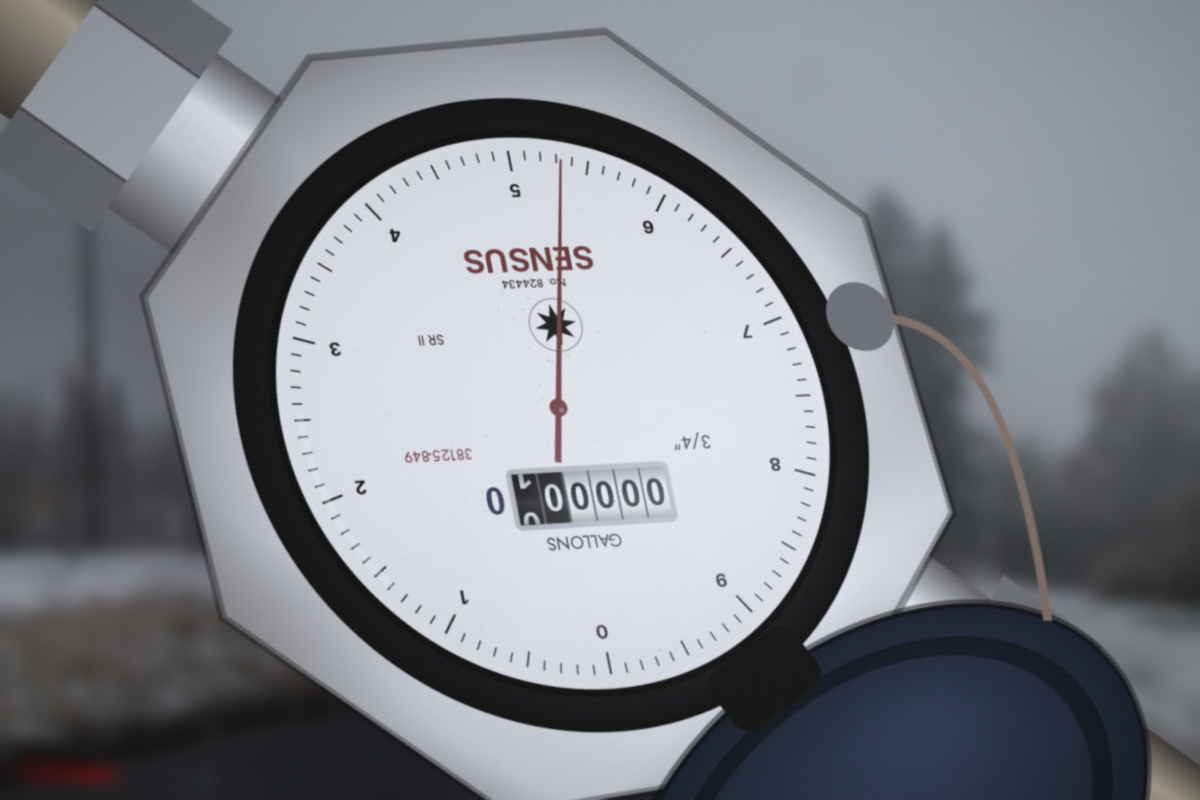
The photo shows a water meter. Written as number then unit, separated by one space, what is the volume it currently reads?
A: 5.3 gal
